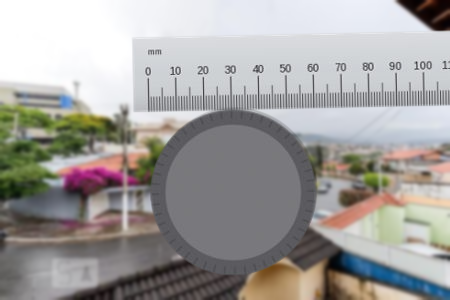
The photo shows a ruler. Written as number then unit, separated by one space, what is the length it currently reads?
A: 60 mm
